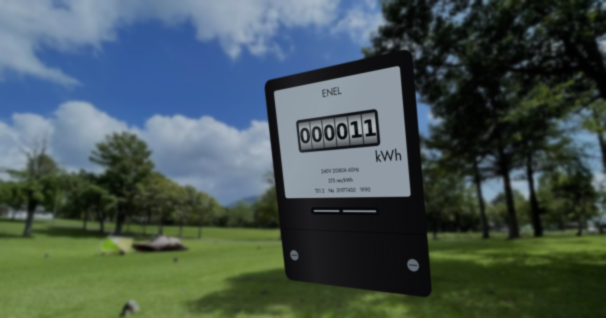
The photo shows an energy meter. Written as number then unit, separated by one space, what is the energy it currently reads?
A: 11 kWh
